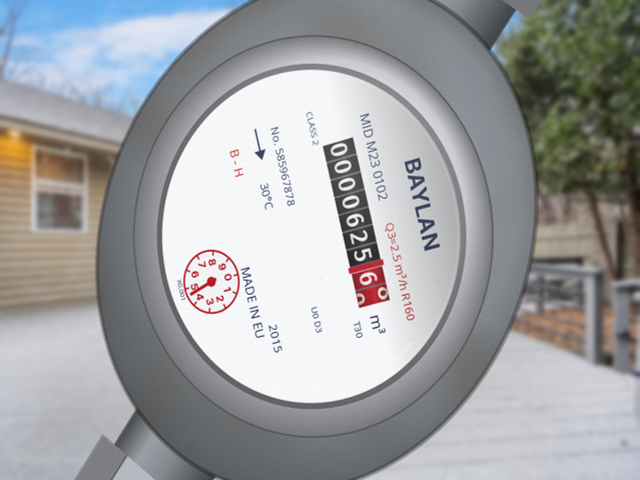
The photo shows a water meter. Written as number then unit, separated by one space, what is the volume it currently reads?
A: 625.684 m³
